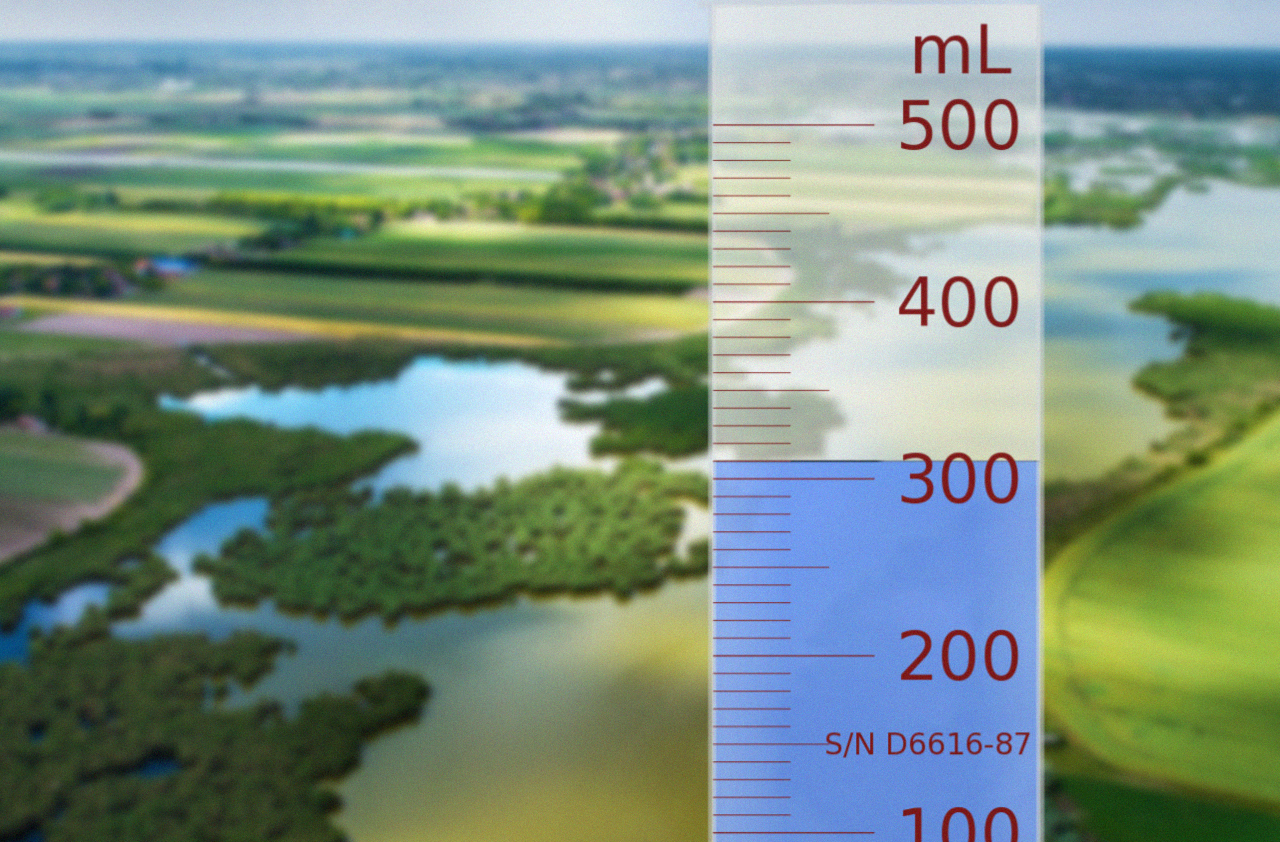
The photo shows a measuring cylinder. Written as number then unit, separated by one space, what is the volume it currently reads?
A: 310 mL
